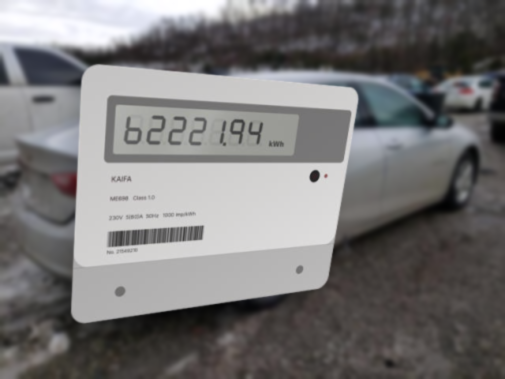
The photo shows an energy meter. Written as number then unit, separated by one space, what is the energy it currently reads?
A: 62221.94 kWh
